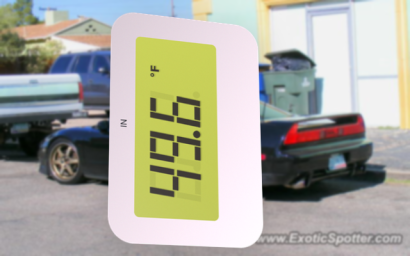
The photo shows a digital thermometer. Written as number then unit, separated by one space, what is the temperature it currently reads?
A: 49.6 °F
